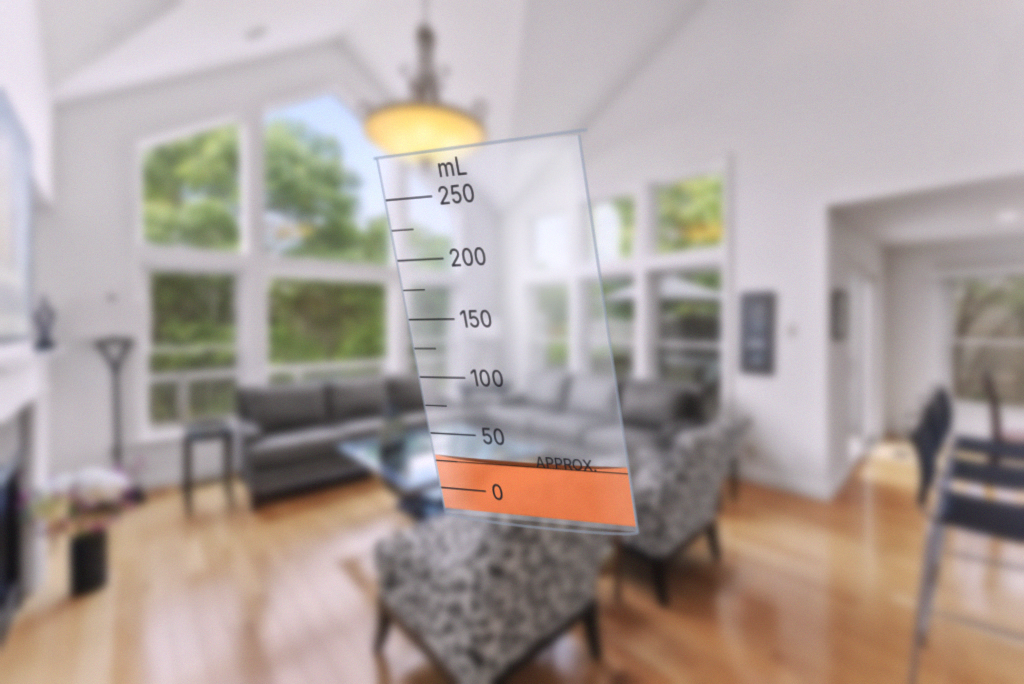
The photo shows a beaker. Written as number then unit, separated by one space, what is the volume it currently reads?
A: 25 mL
